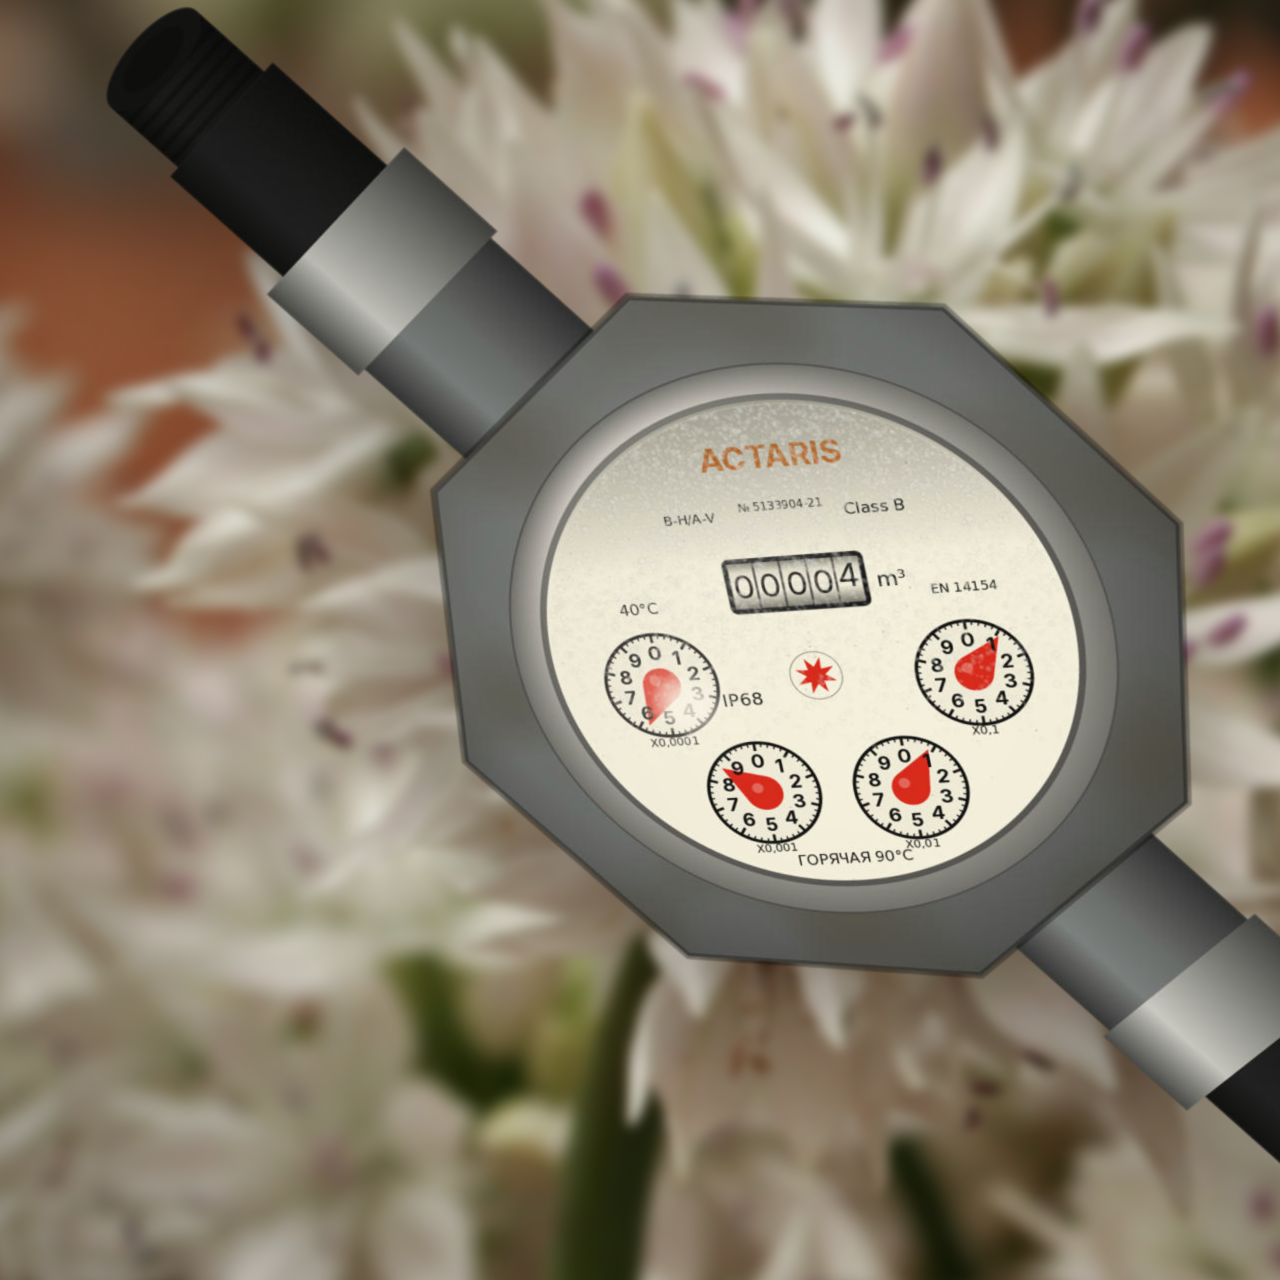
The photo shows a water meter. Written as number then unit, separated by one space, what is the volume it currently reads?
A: 4.1085 m³
